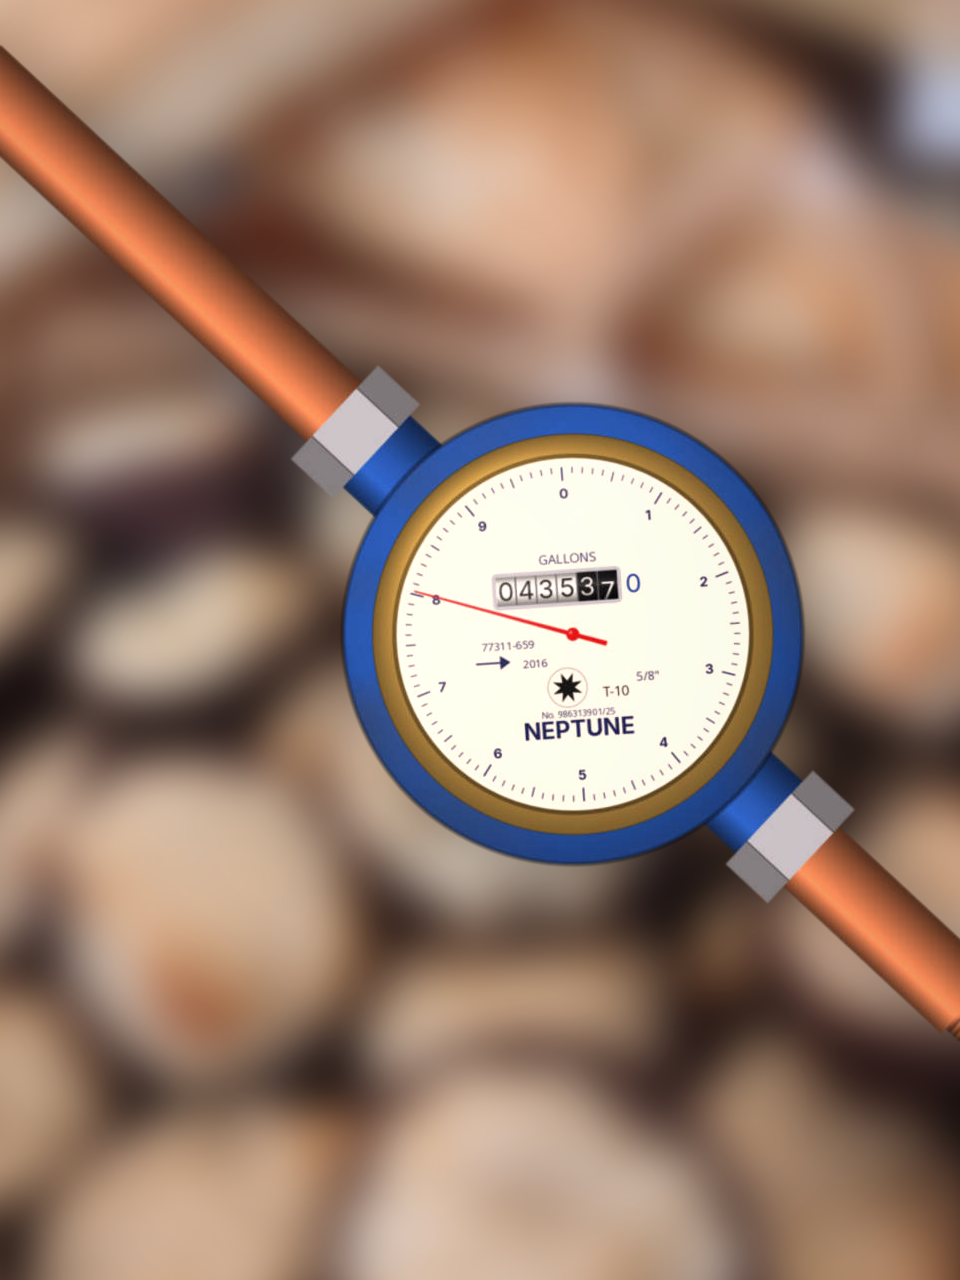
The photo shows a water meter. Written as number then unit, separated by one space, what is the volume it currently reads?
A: 435368.0 gal
